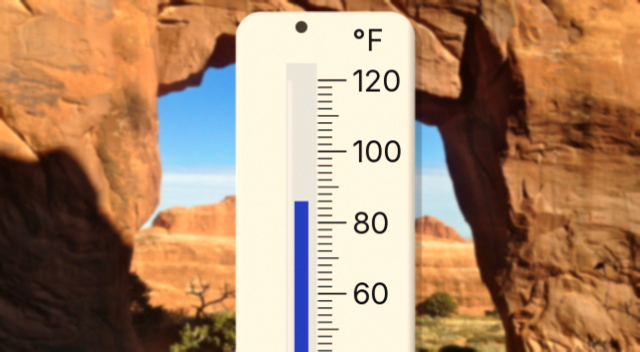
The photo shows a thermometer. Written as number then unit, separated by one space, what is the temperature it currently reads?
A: 86 °F
